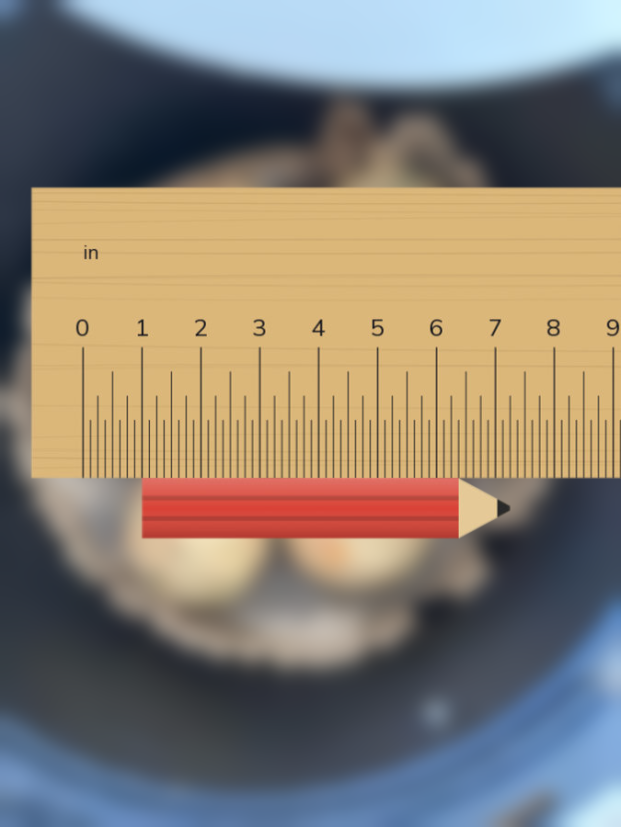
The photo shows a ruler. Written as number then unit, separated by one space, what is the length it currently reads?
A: 6.25 in
